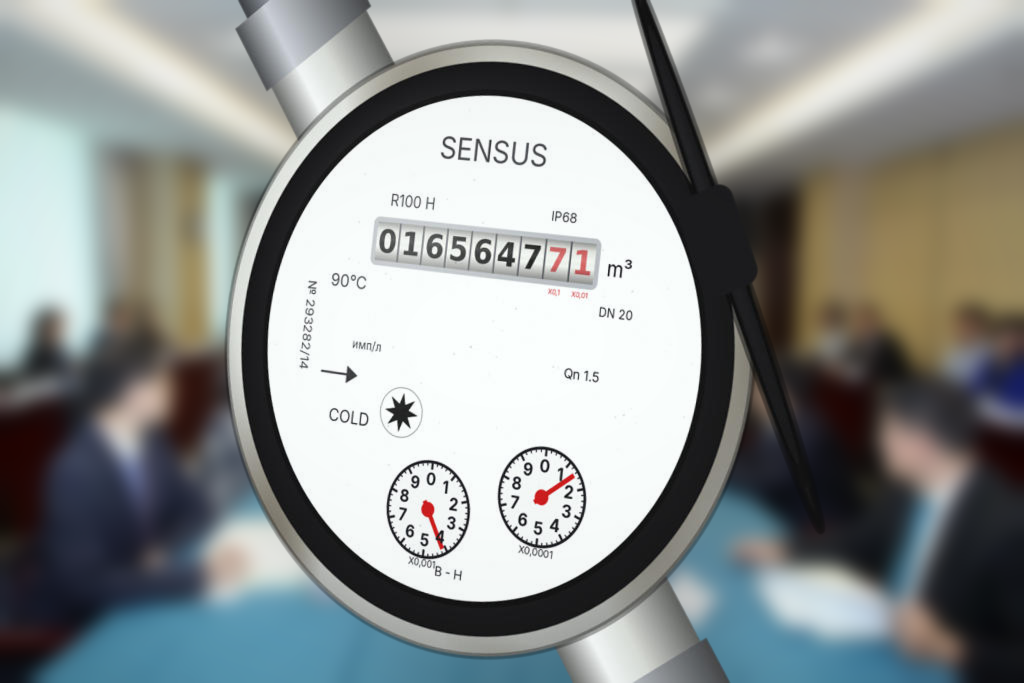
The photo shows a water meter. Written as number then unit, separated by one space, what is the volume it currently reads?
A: 165647.7141 m³
